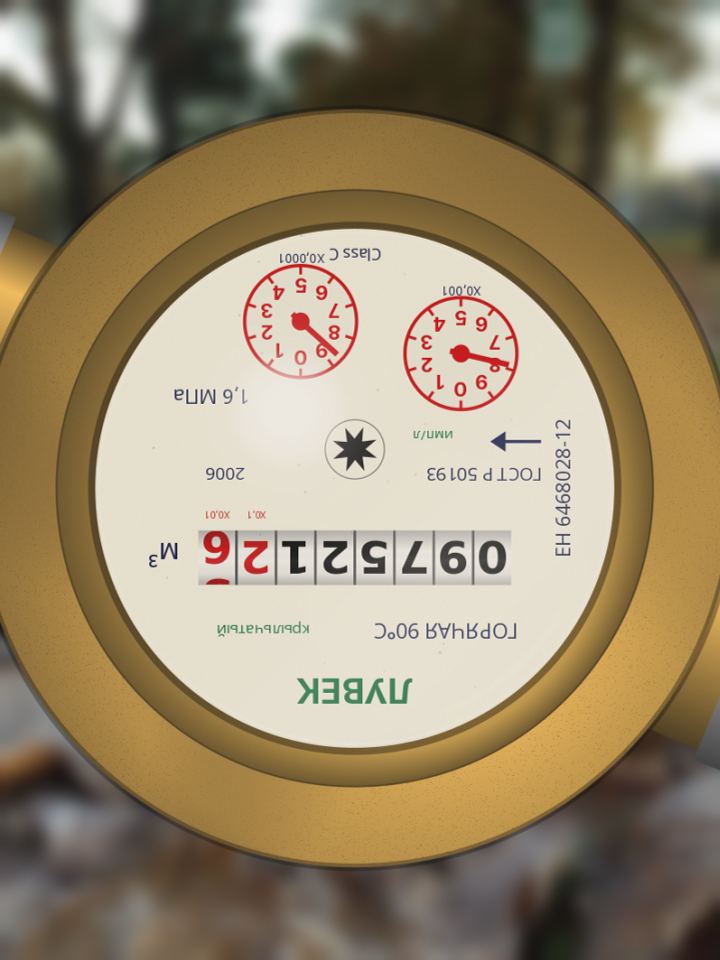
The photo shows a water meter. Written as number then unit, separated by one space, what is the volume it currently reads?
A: 97521.2578 m³
